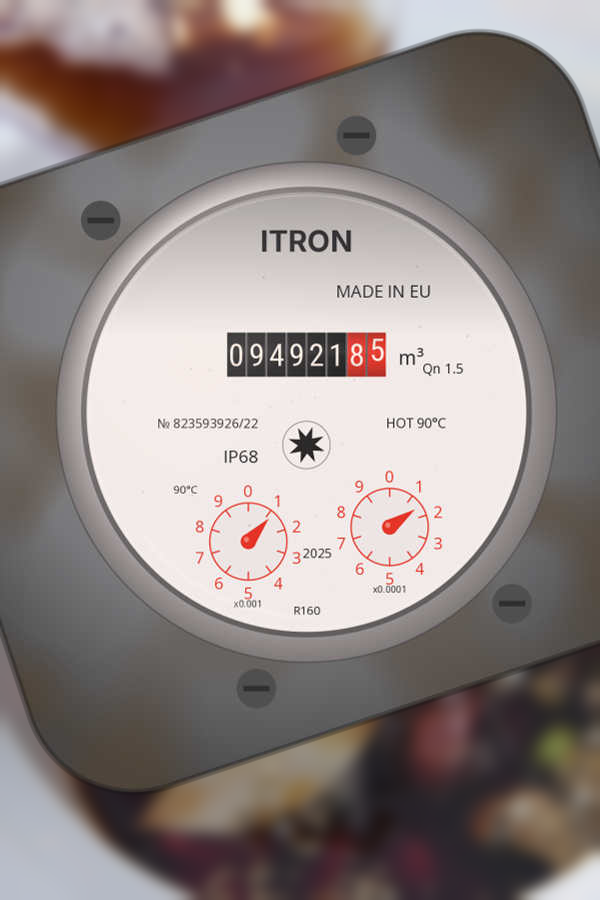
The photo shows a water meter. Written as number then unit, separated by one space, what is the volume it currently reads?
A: 94921.8511 m³
